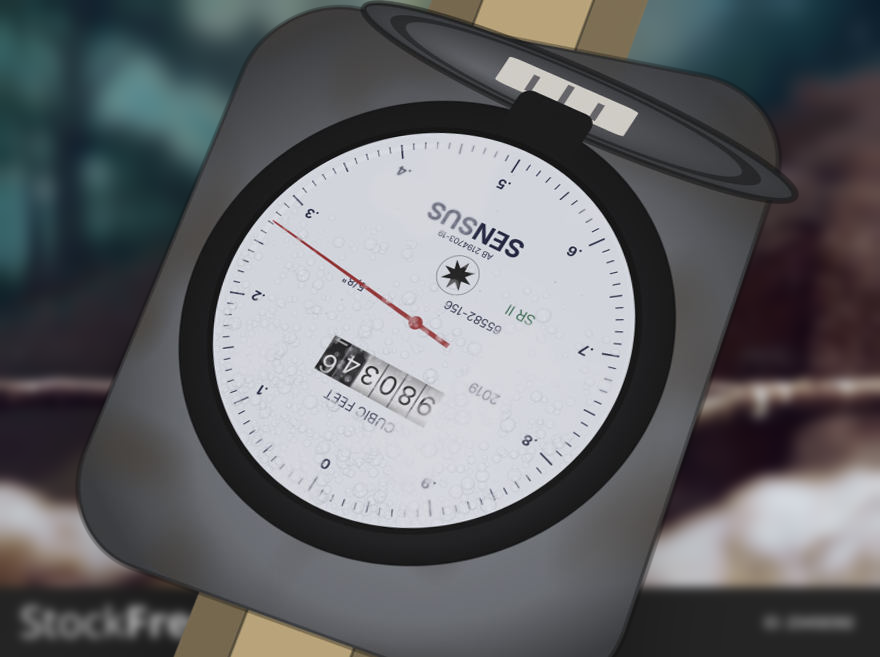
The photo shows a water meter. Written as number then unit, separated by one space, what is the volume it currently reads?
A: 980346.27 ft³
